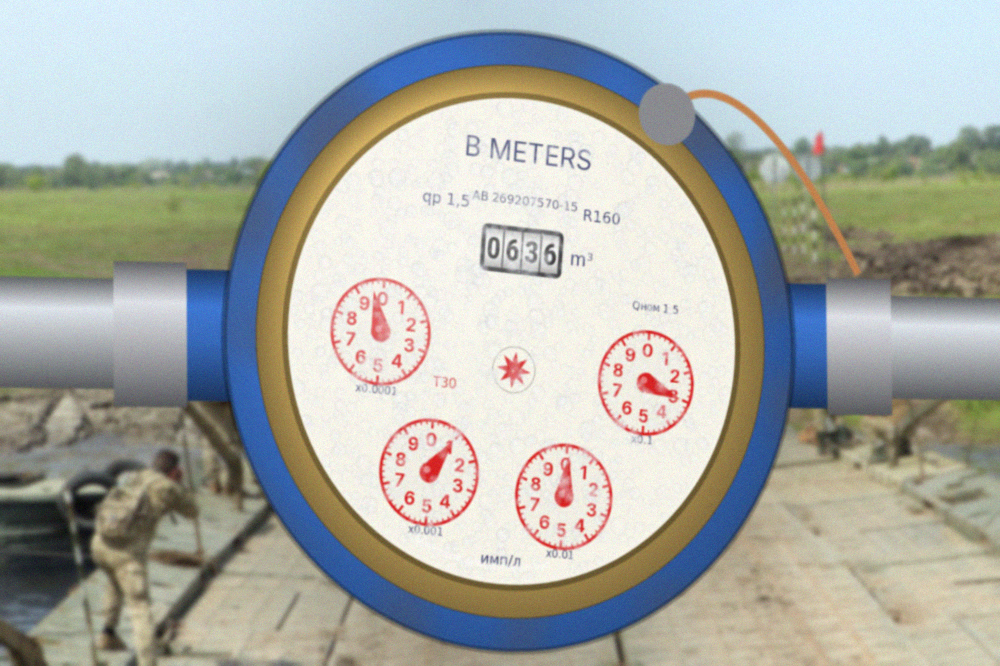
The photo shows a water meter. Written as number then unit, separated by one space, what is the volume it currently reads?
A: 636.3009 m³
